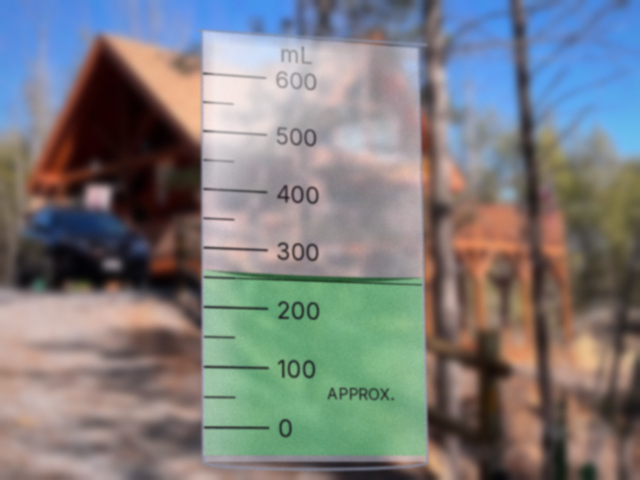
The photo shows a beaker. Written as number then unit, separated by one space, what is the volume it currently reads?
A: 250 mL
